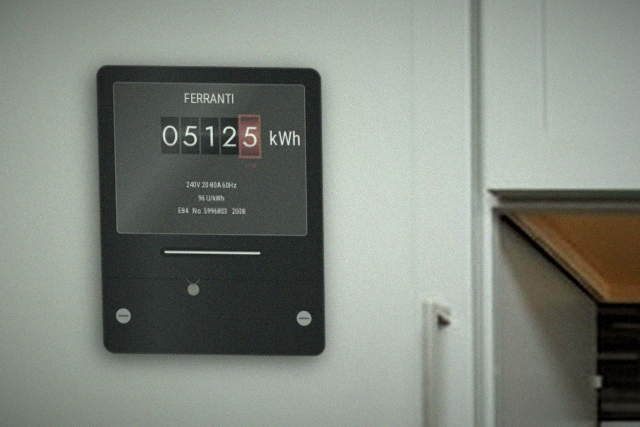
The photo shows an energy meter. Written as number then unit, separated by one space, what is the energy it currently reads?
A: 512.5 kWh
